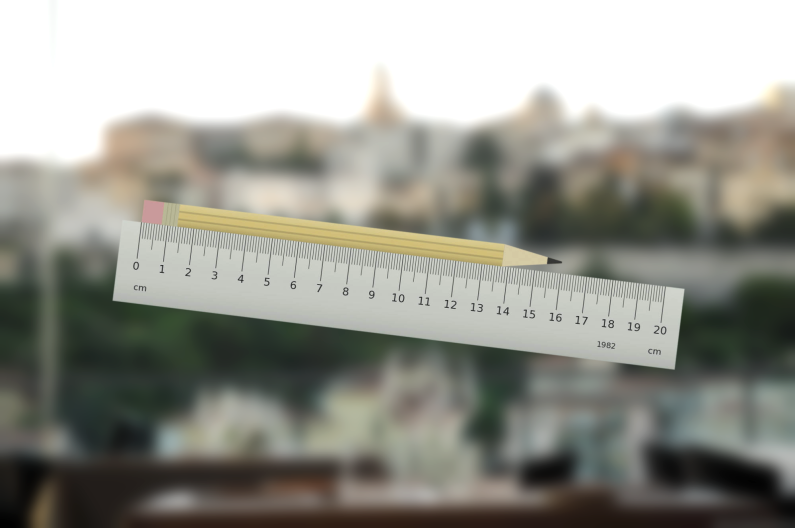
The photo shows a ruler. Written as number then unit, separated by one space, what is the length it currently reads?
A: 16 cm
